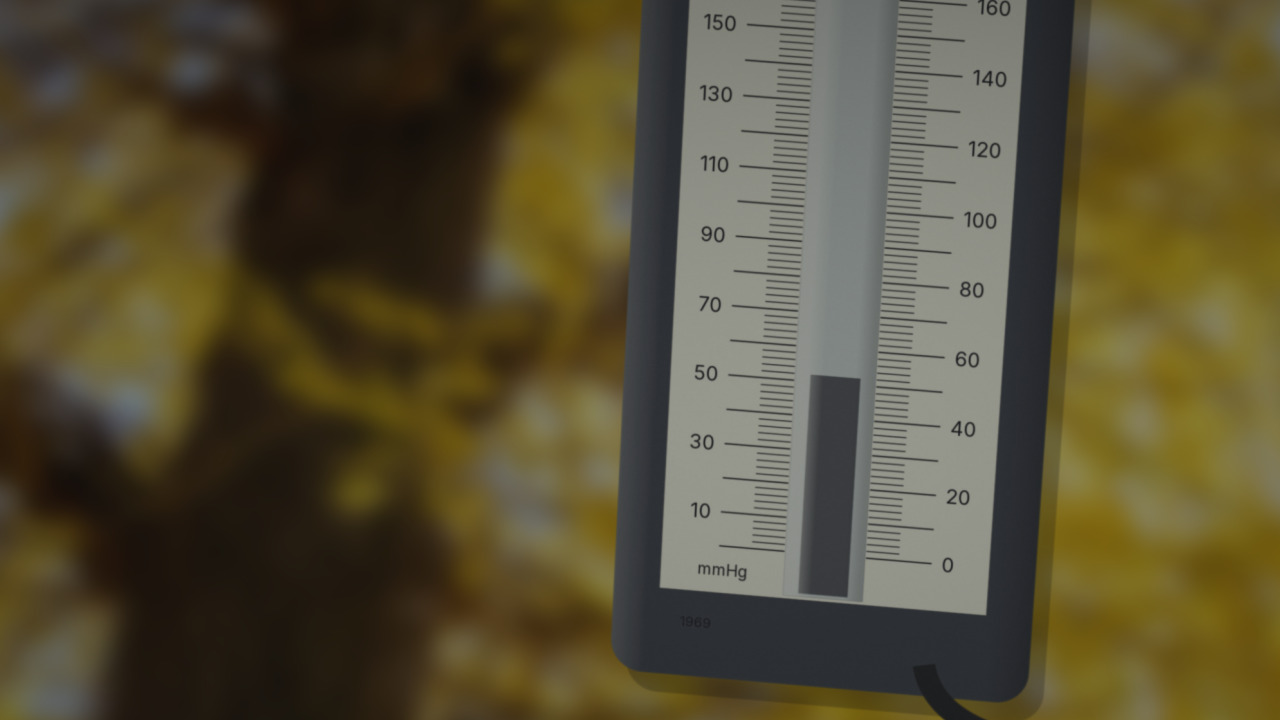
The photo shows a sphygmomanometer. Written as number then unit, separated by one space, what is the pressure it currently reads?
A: 52 mmHg
